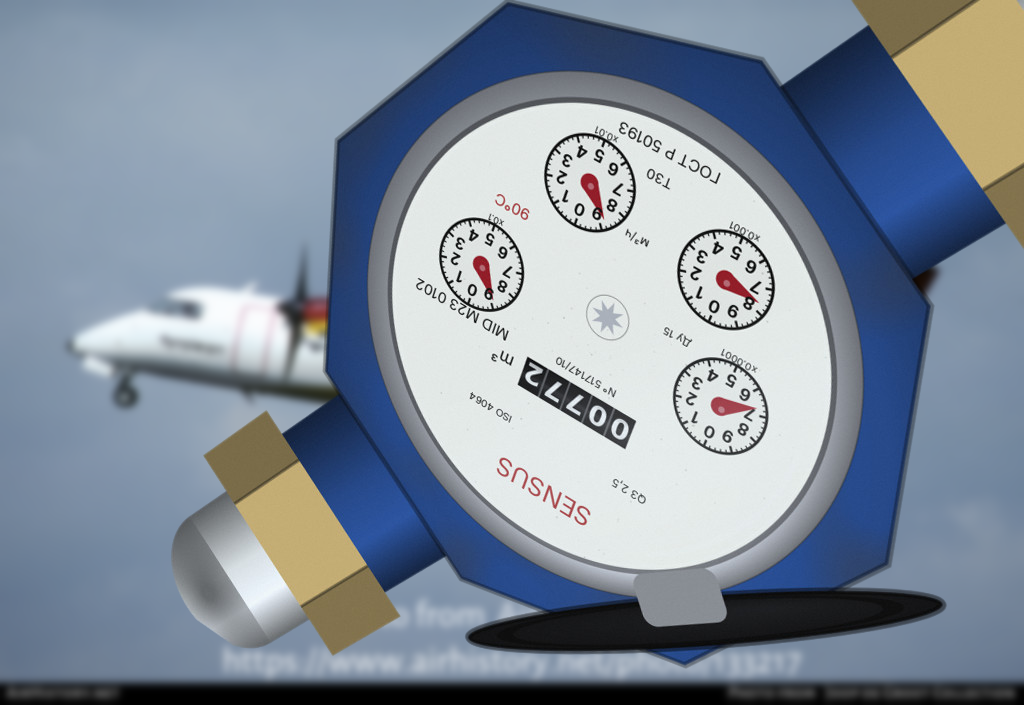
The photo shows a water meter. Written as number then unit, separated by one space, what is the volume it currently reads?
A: 771.8876 m³
